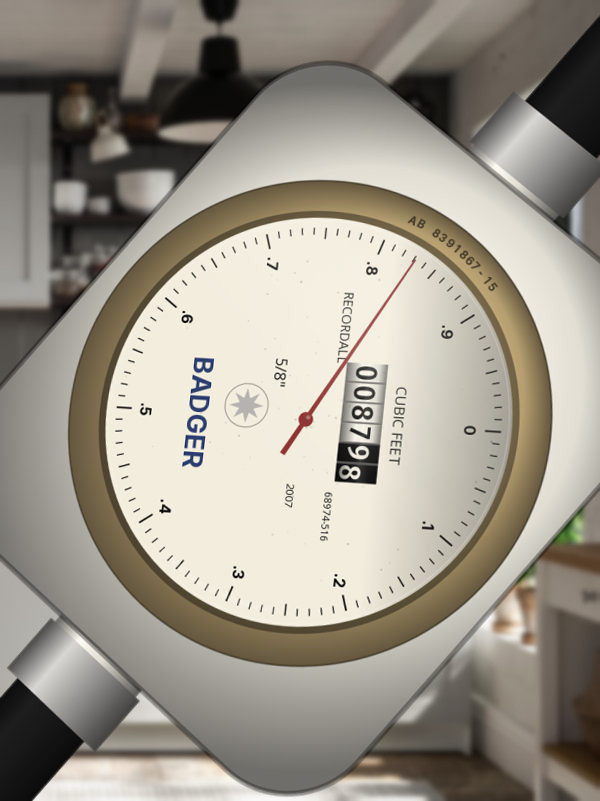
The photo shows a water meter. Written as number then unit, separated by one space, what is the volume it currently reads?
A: 8797.83 ft³
